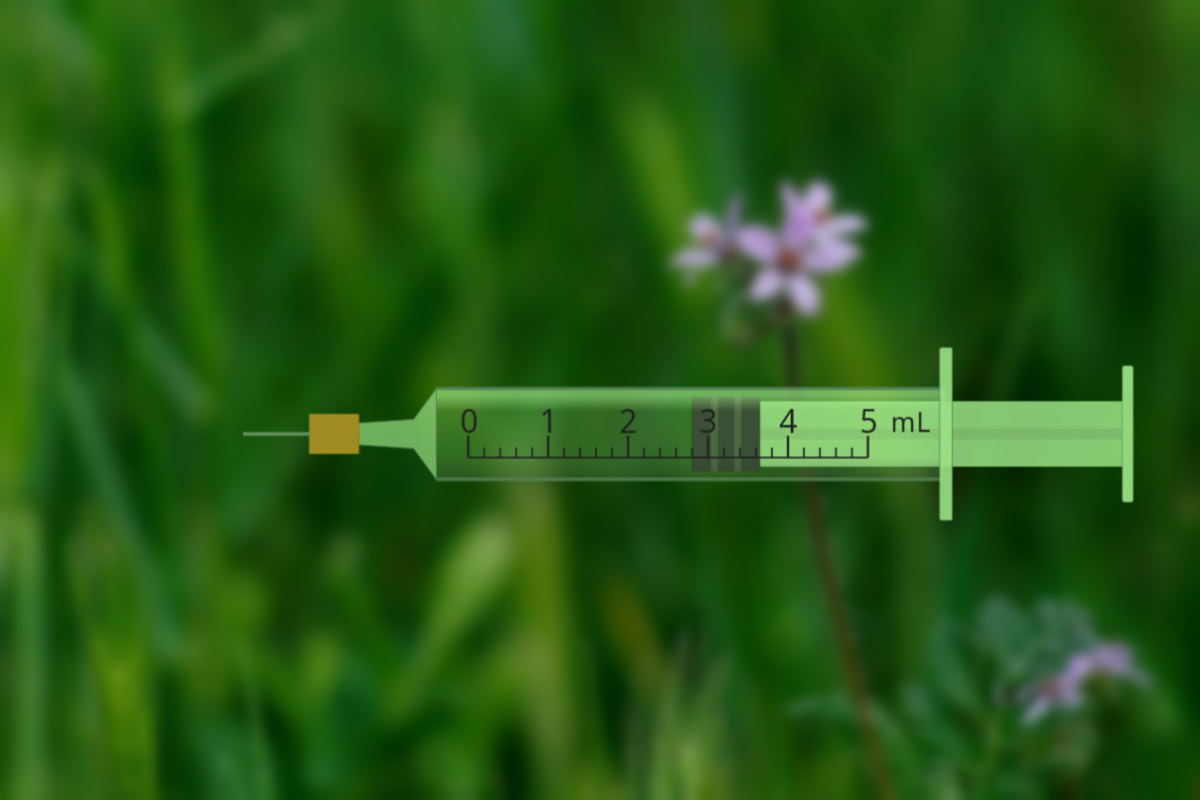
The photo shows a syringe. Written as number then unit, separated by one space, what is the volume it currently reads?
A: 2.8 mL
